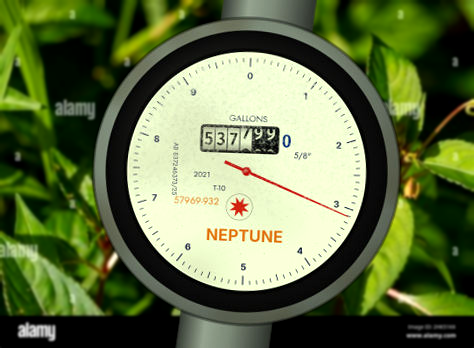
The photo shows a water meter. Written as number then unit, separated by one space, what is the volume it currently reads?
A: 5377993.1 gal
